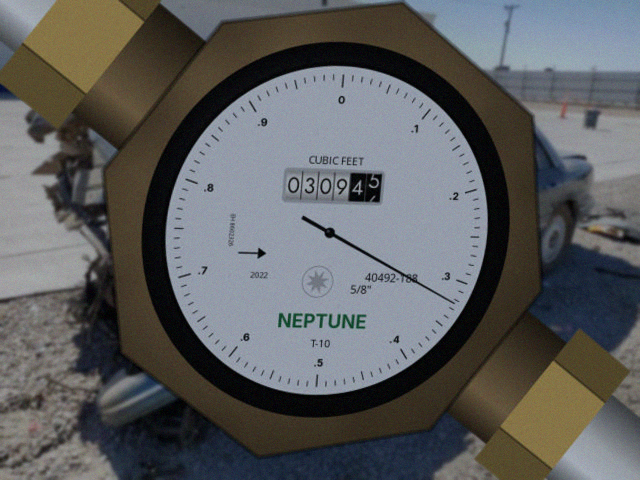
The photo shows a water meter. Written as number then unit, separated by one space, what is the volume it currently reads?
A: 30945.32 ft³
